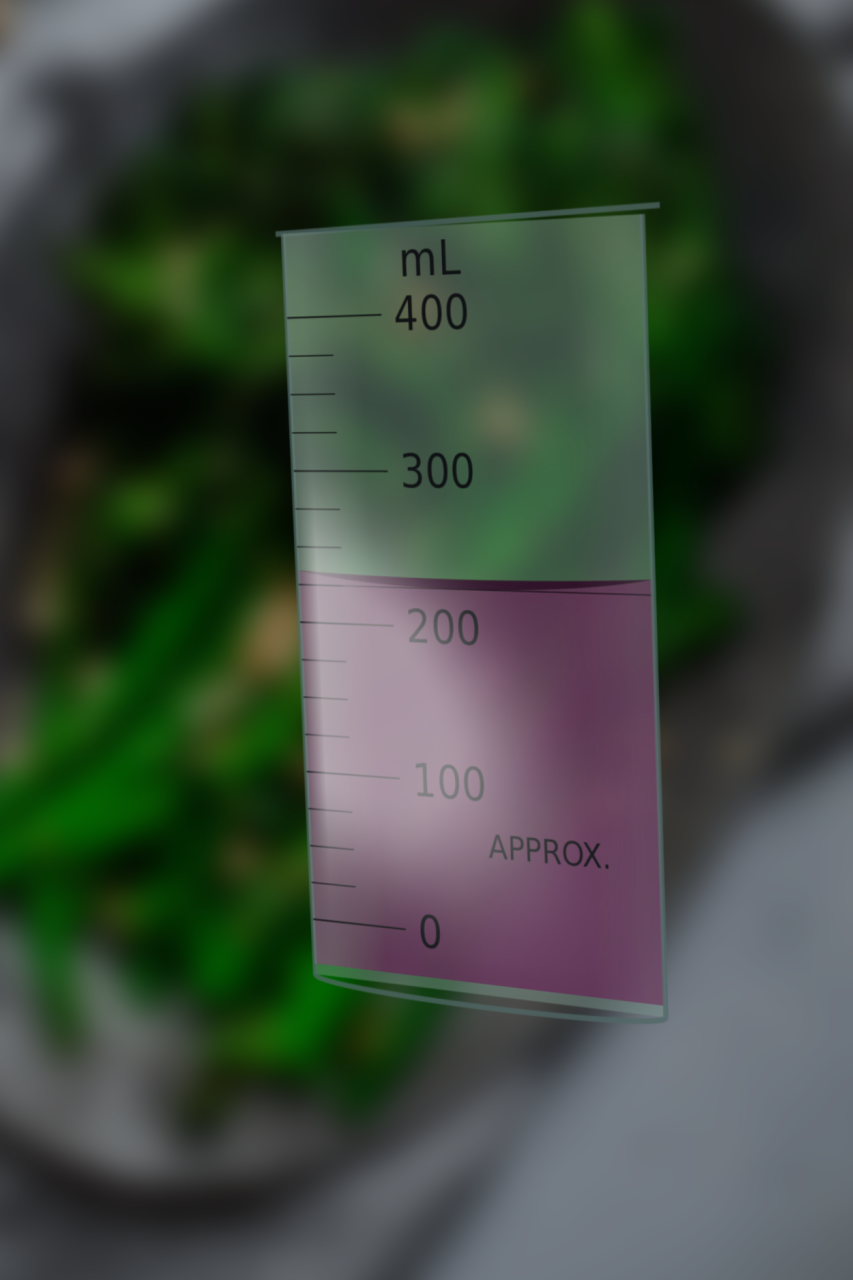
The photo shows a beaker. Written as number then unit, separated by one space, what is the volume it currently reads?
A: 225 mL
